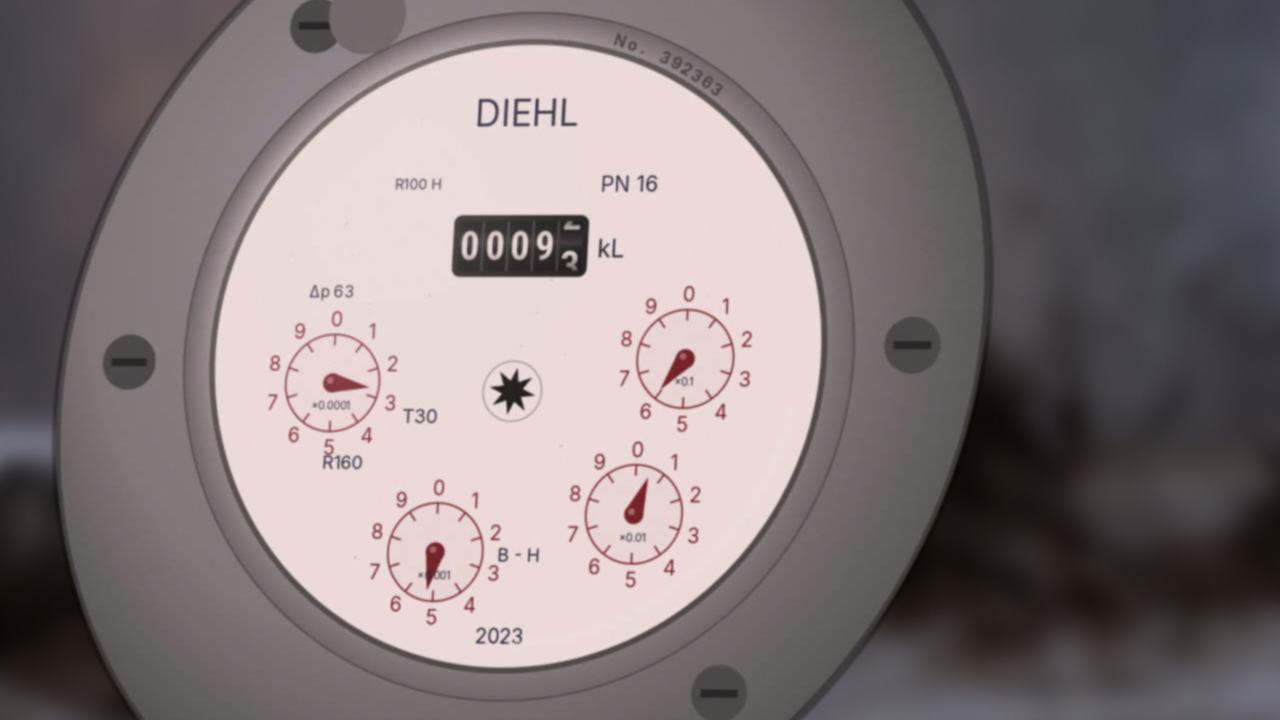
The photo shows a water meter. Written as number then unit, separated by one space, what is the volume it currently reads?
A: 92.6052 kL
